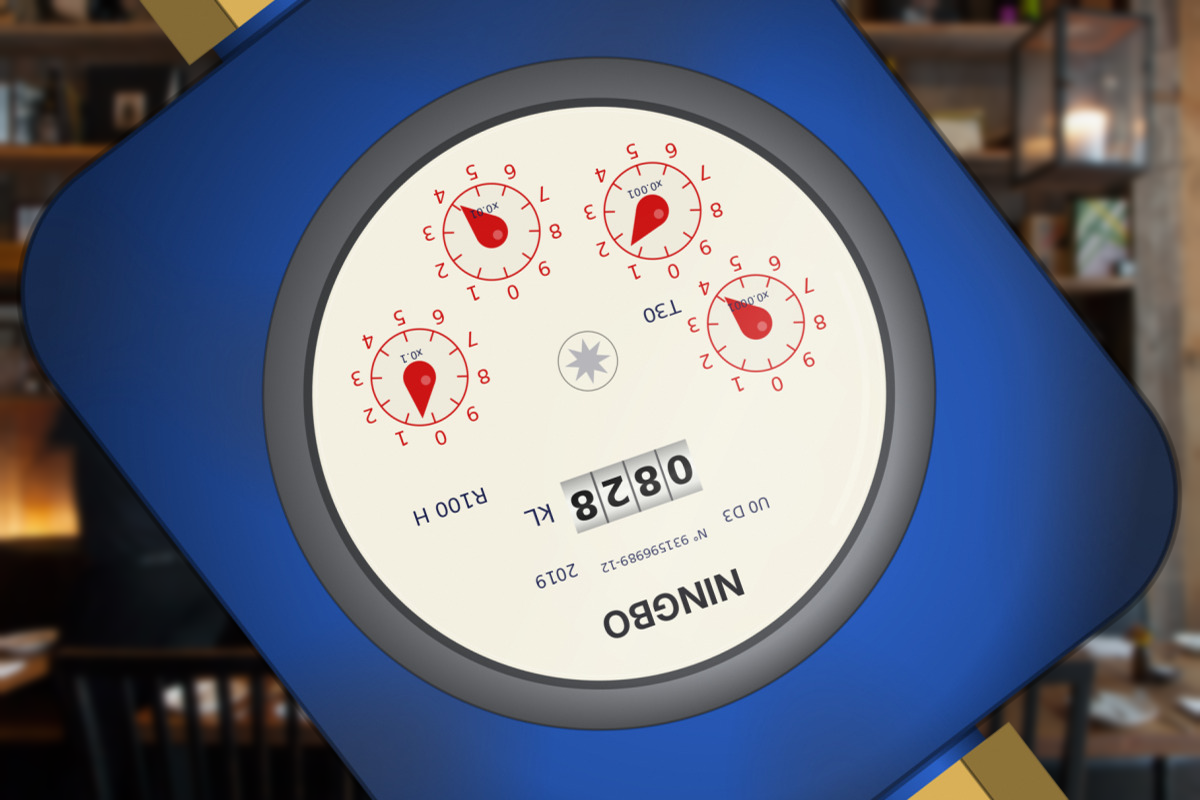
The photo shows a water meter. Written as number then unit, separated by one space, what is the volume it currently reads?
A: 828.0414 kL
